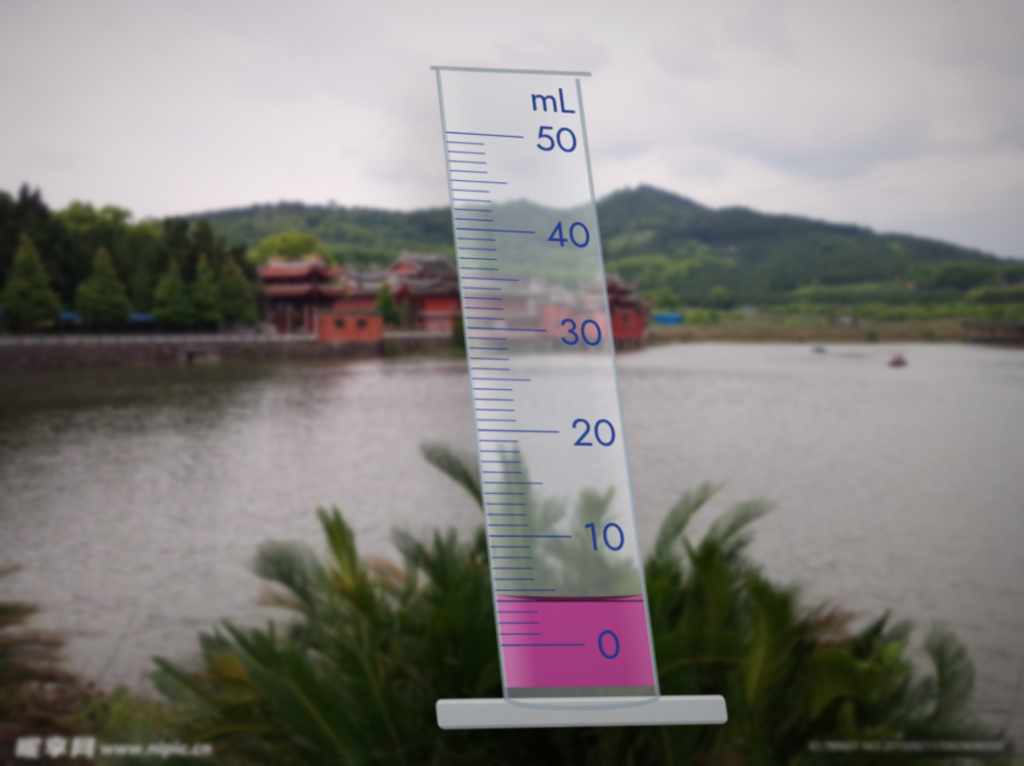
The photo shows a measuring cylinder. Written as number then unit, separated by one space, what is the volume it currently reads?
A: 4 mL
